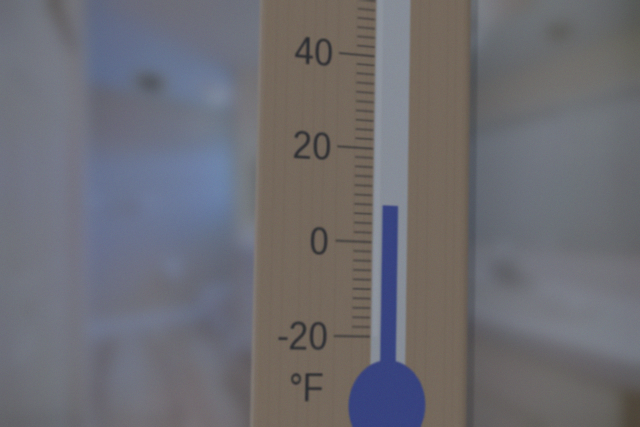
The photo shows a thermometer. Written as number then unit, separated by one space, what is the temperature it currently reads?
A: 8 °F
